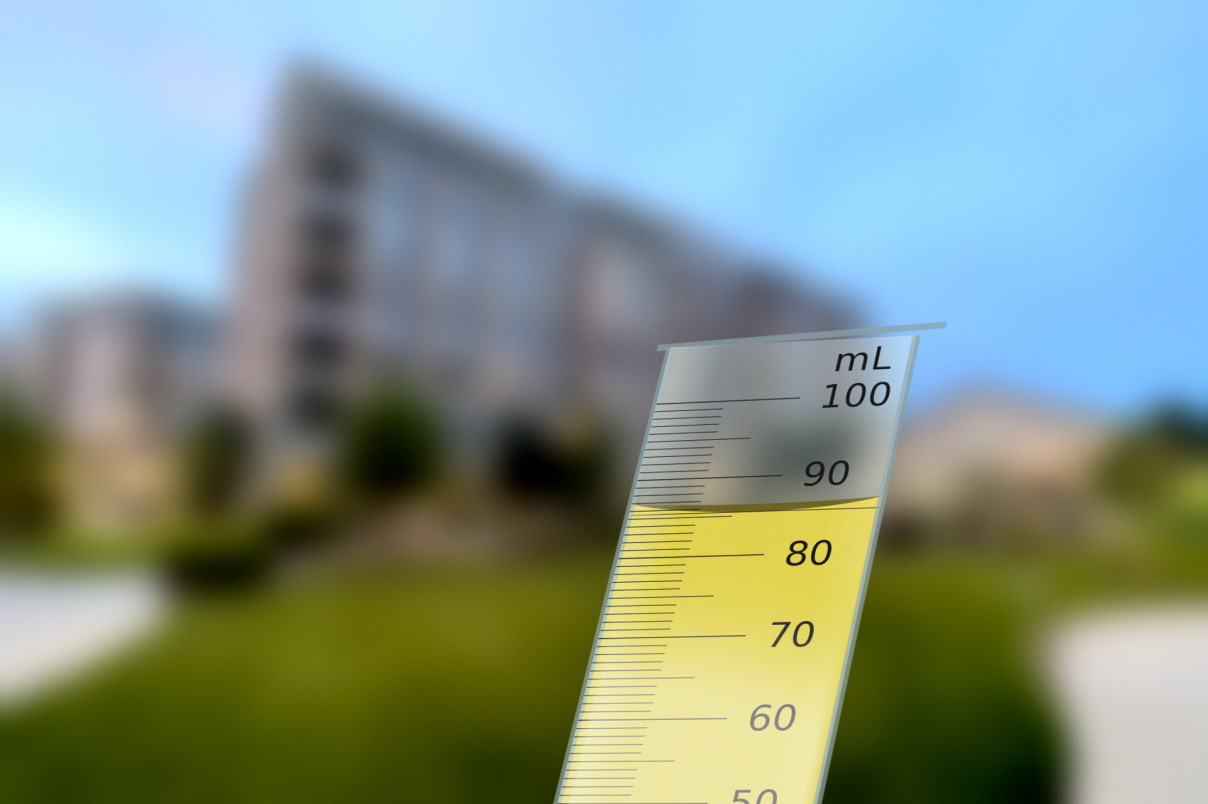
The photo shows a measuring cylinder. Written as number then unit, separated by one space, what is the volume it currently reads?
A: 85.5 mL
